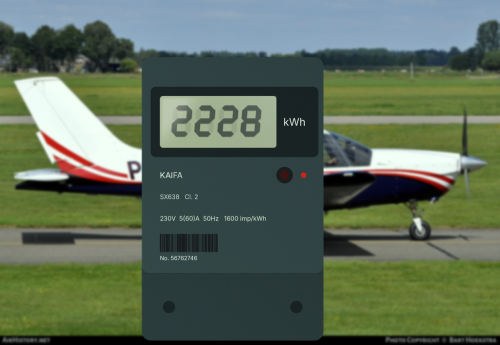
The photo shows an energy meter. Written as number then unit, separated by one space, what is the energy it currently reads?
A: 2228 kWh
